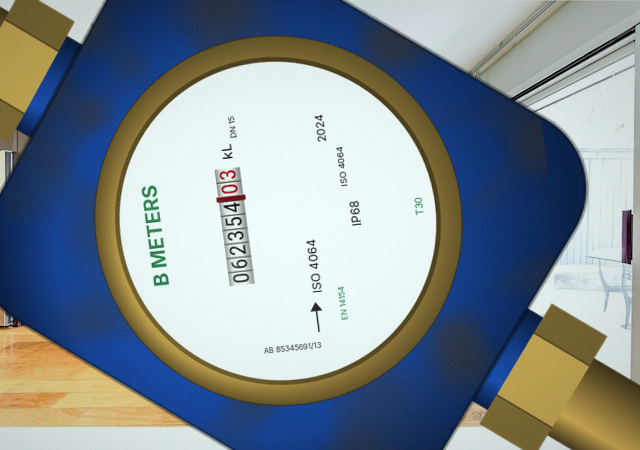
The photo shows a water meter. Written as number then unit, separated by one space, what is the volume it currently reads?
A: 62354.03 kL
